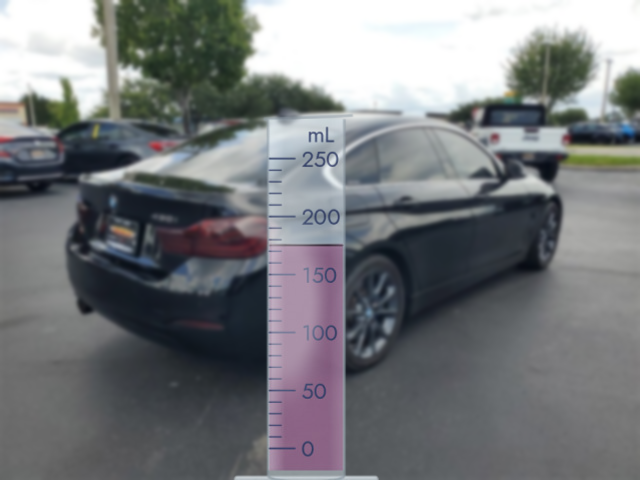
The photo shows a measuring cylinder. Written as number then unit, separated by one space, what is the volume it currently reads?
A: 175 mL
